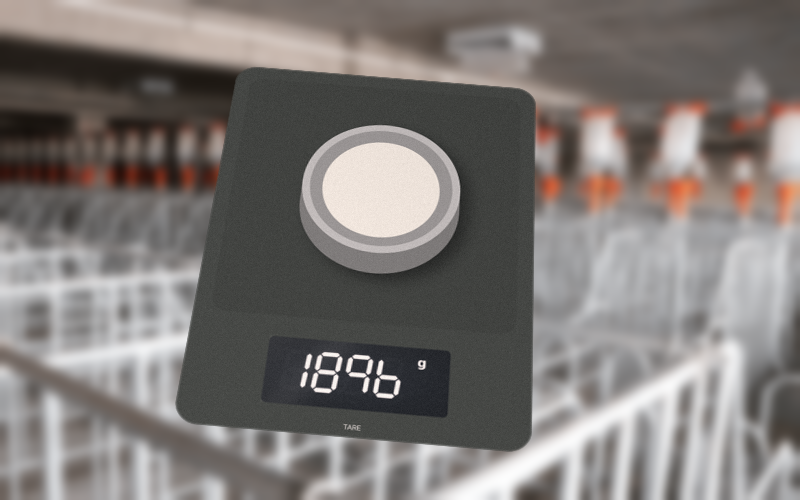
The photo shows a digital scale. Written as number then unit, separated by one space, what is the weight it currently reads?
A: 1896 g
